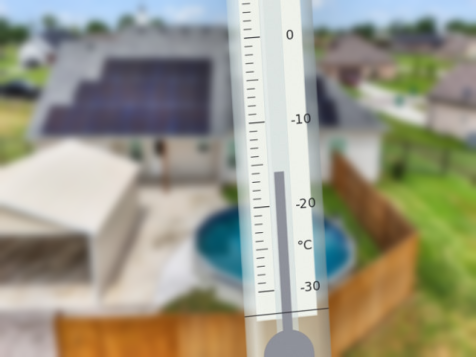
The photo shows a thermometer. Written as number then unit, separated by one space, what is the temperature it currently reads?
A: -16 °C
